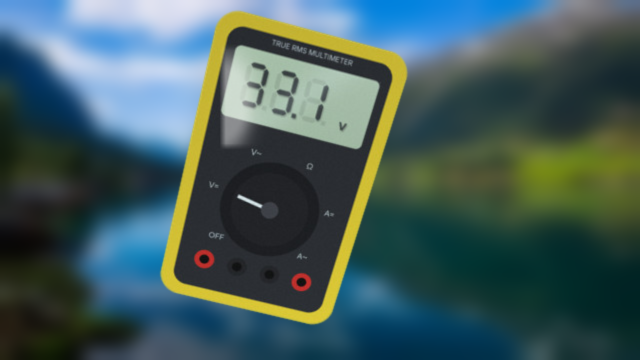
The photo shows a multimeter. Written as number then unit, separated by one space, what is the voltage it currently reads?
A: 33.1 V
